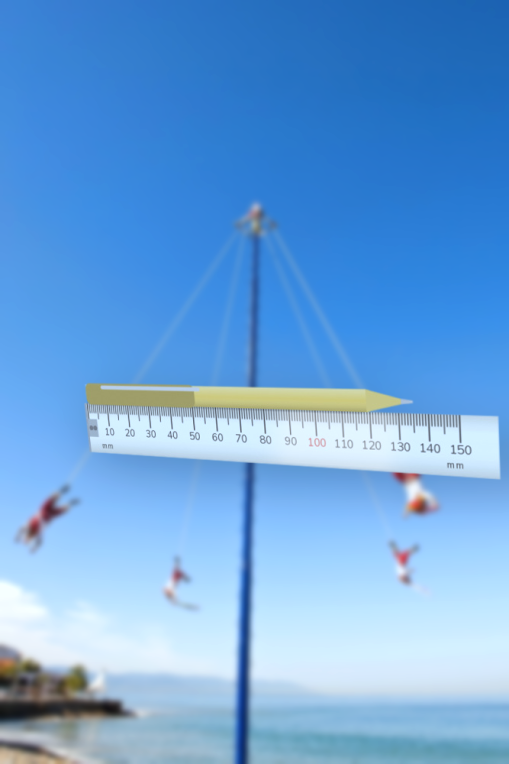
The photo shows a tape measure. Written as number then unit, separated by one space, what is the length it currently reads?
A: 135 mm
